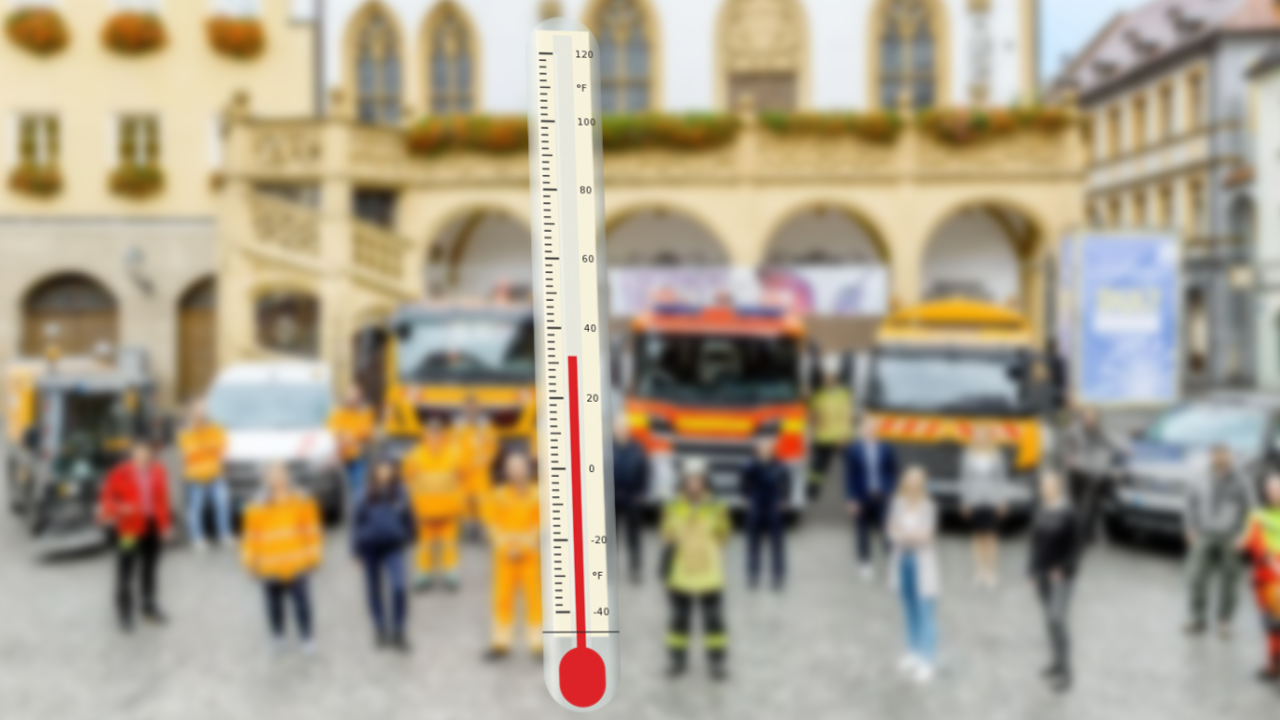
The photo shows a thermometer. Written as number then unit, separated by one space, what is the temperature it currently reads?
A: 32 °F
